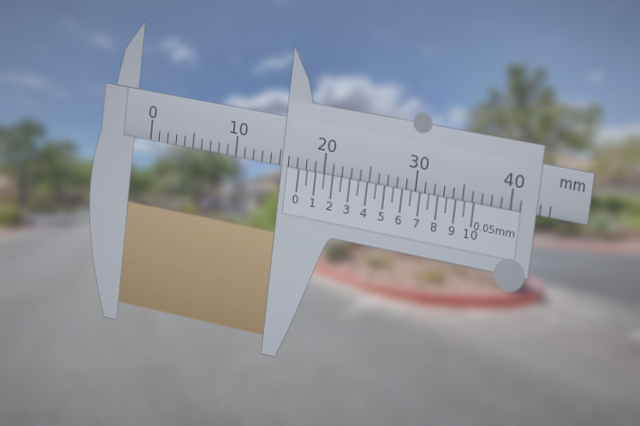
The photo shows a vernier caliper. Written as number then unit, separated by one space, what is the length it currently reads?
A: 17.2 mm
